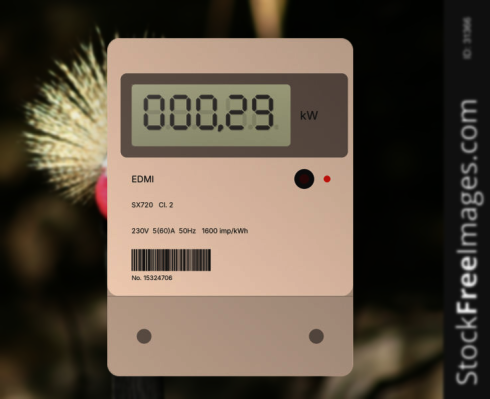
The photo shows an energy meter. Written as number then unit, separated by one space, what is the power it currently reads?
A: 0.29 kW
